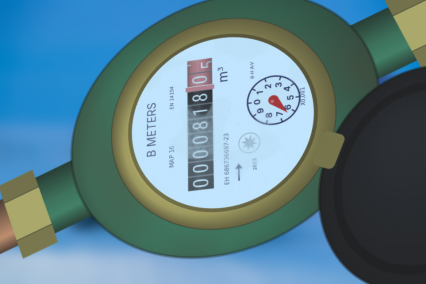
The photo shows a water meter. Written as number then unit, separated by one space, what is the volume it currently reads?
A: 818.046 m³
